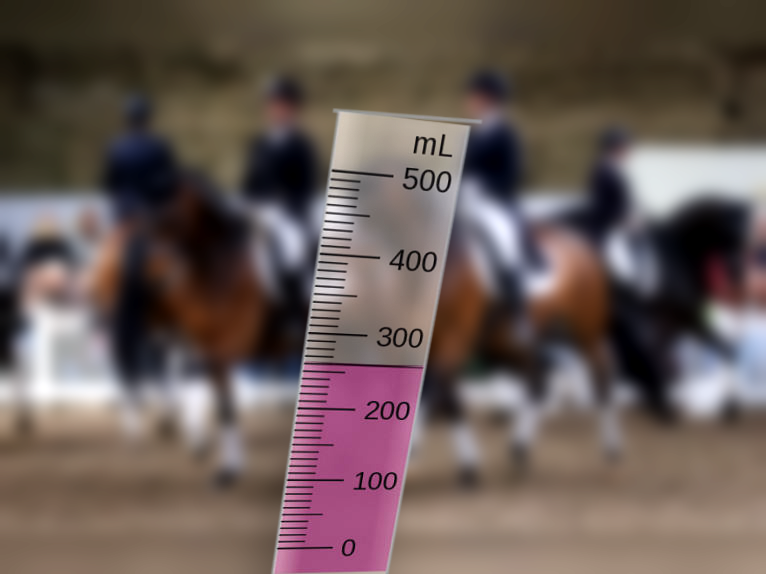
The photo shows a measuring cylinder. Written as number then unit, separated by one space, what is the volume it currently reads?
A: 260 mL
